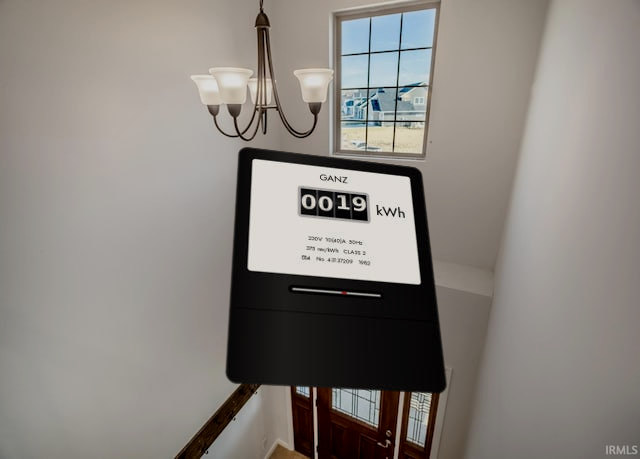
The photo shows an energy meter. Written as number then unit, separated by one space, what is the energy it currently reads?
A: 19 kWh
